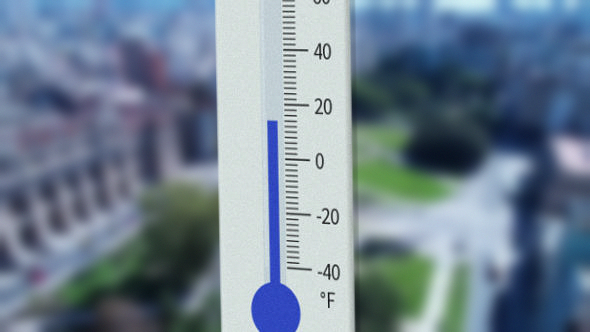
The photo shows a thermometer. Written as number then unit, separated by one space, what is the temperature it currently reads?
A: 14 °F
